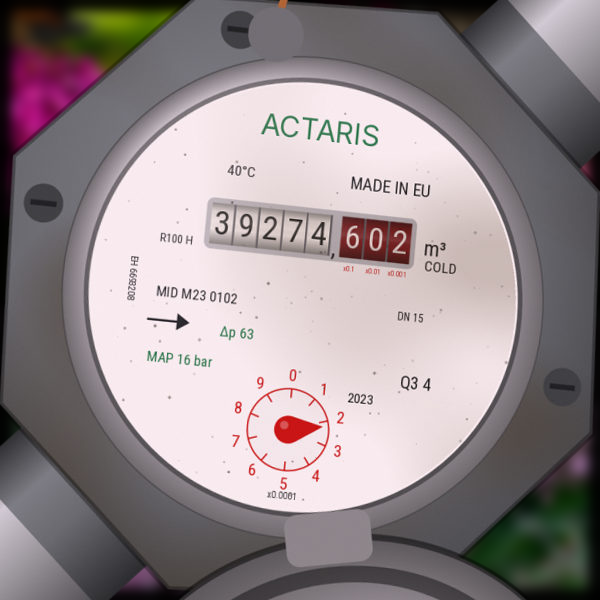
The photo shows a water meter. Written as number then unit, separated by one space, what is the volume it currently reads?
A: 39274.6022 m³
